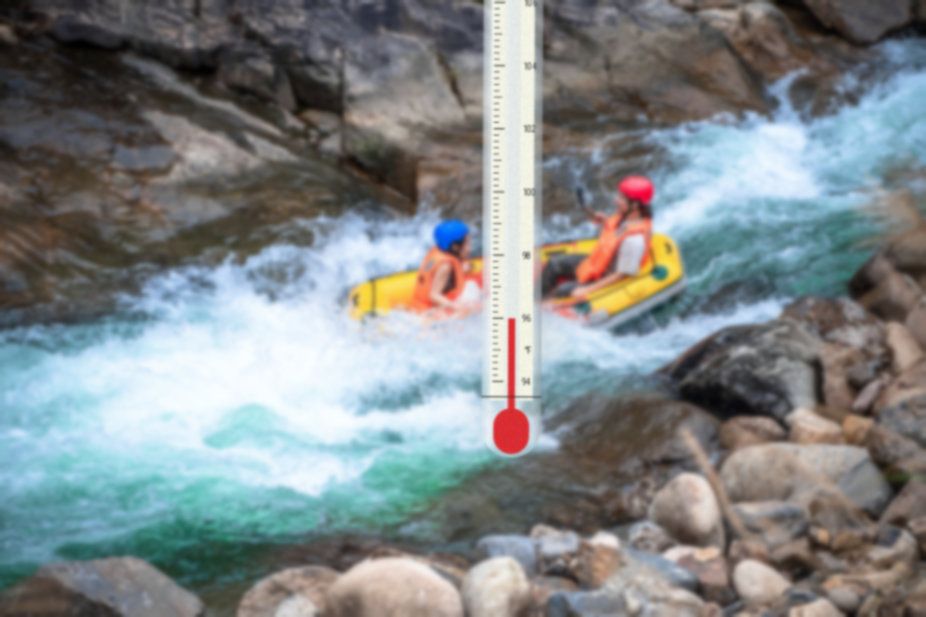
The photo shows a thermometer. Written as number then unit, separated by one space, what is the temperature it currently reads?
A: 96 °F
